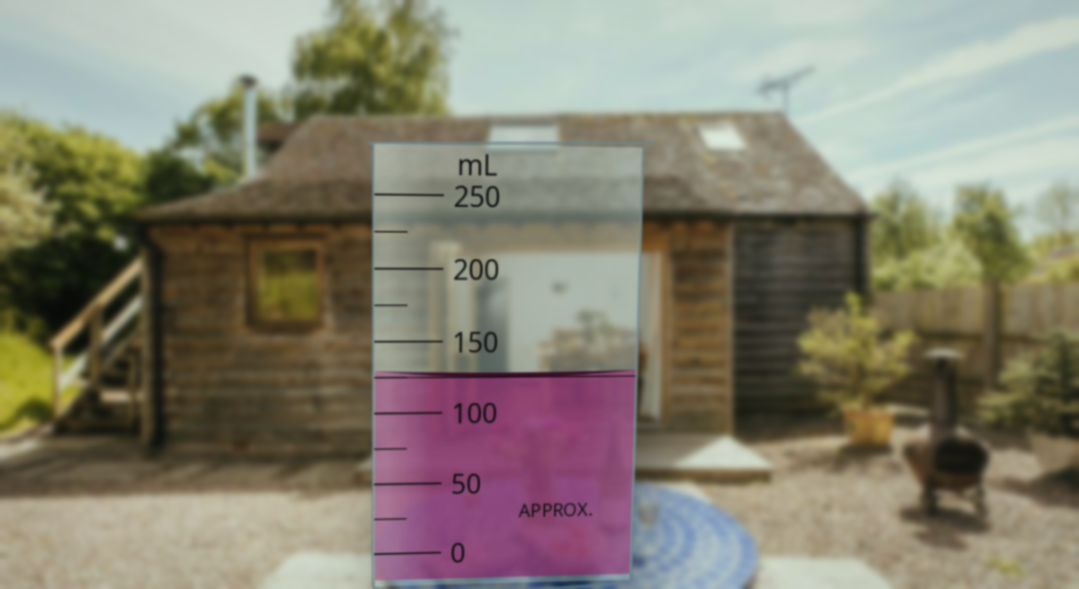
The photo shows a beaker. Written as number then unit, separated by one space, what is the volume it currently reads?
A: 125 mL
